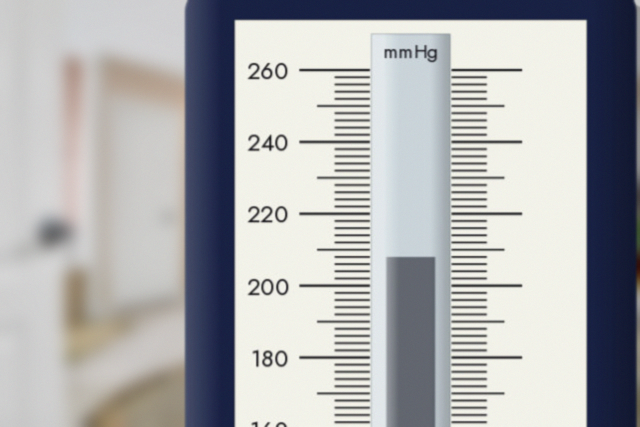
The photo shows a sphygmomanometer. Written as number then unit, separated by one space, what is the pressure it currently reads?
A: 208 mmHg
